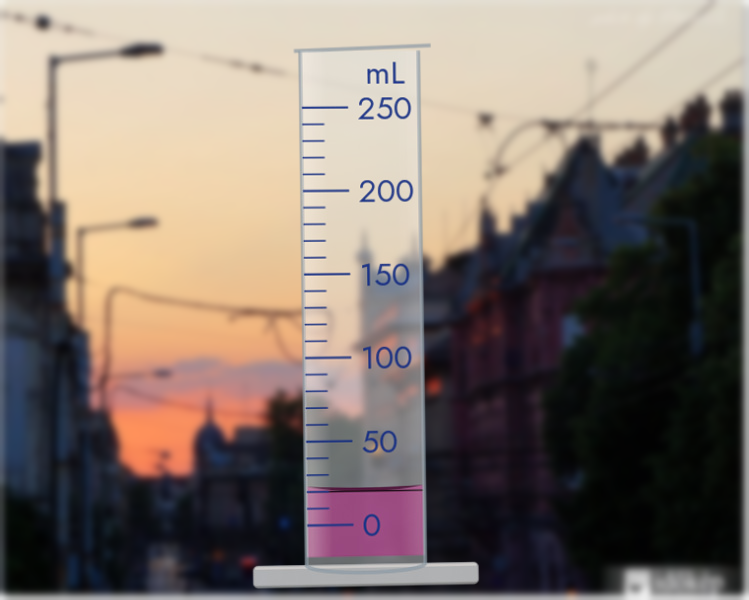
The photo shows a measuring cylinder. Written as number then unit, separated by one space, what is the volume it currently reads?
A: 20 mL
